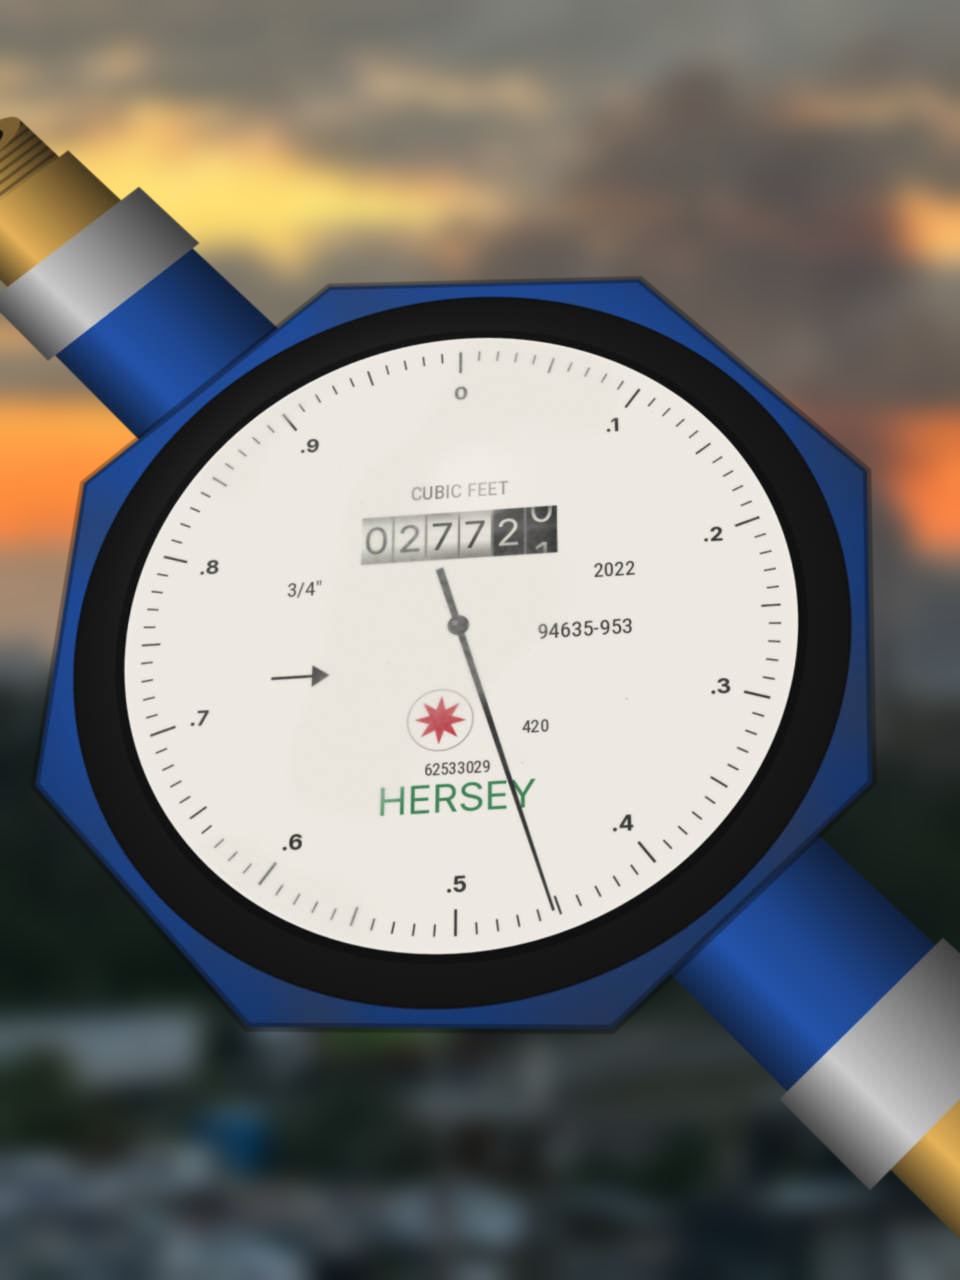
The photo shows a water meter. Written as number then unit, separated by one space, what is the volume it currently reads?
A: 27720.45 ft³
